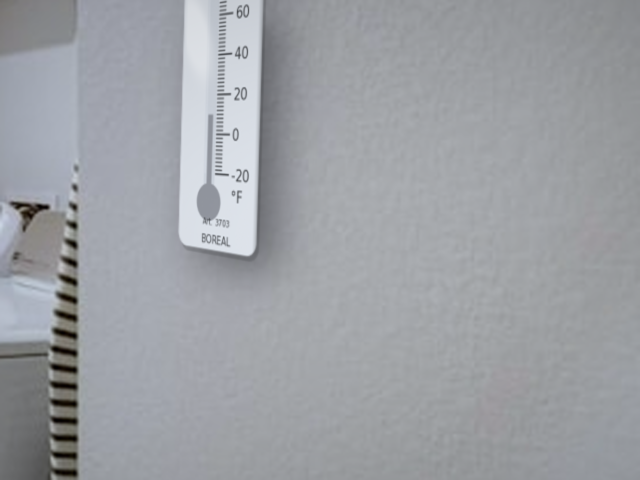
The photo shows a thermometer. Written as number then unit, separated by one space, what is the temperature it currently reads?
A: 10 °F
